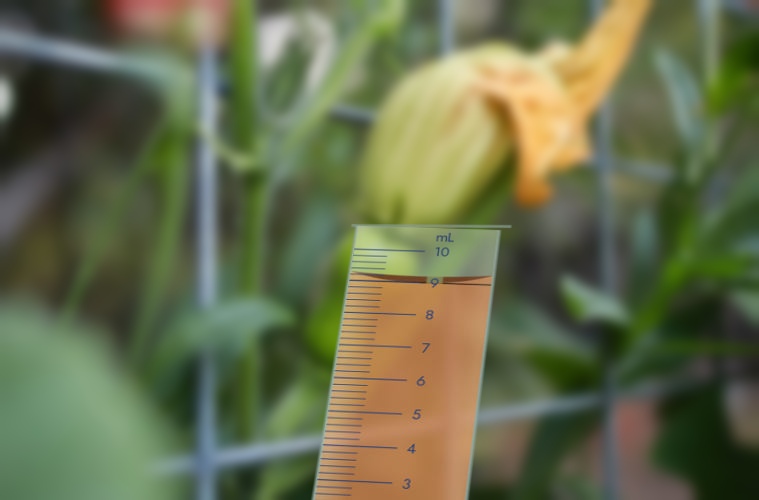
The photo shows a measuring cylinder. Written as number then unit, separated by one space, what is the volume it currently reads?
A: 9 mL
